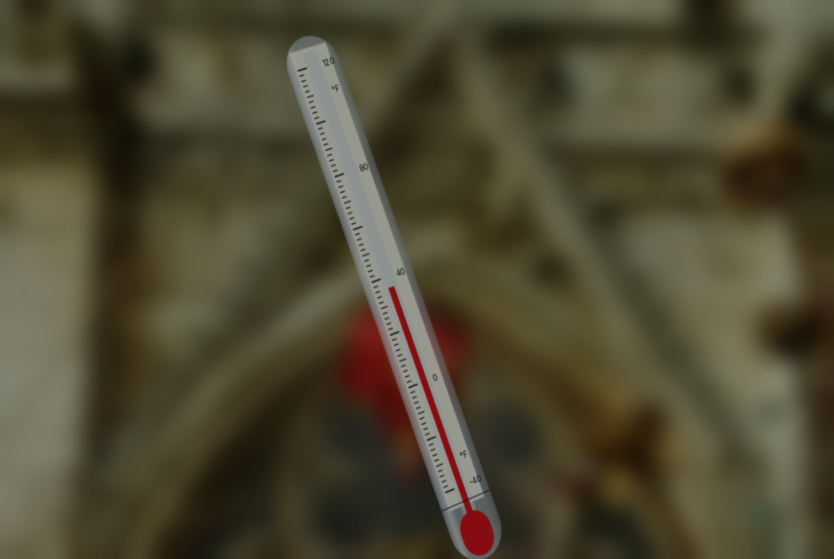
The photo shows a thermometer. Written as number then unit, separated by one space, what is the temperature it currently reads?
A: 36 °F
